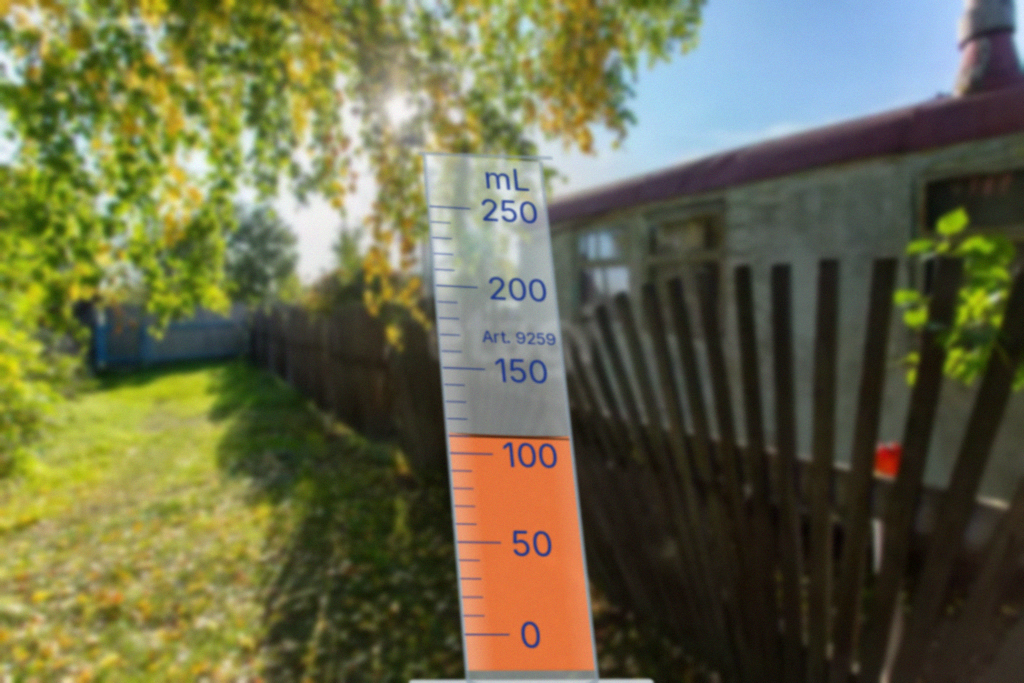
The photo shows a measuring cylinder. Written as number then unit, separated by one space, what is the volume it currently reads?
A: 110 mL
